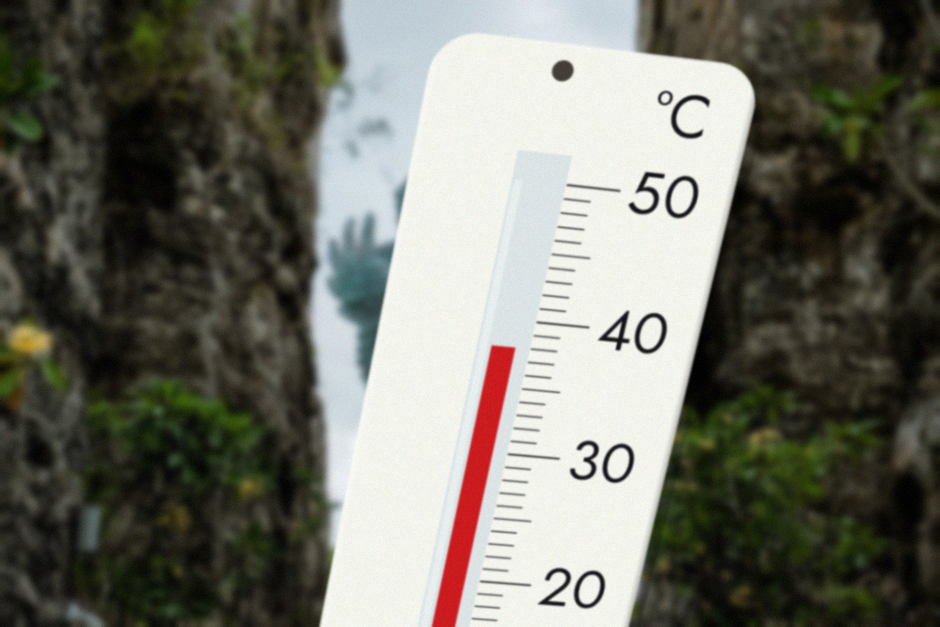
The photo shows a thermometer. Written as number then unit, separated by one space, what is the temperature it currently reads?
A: 38 °C
